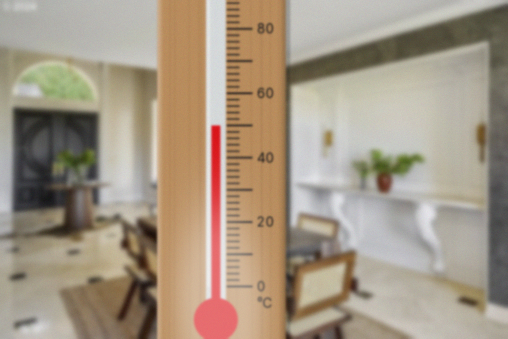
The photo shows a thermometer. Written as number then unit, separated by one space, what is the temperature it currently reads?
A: 50 °C
